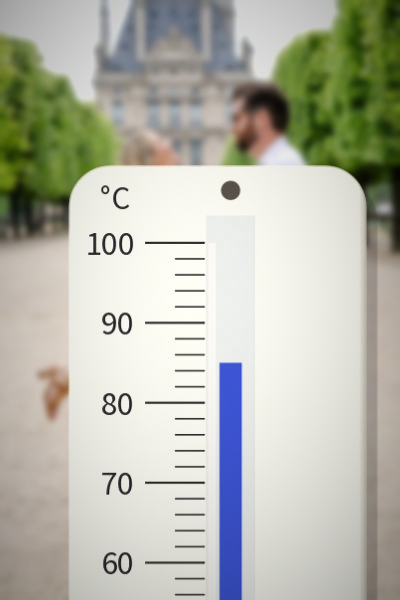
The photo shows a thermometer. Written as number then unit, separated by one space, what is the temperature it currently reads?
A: 85 °C
